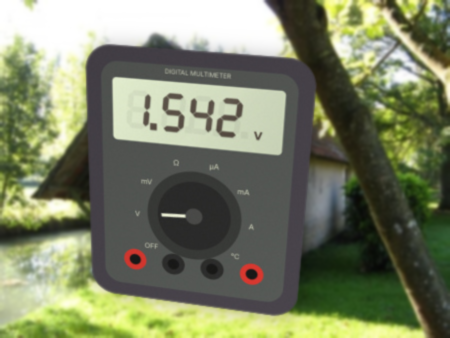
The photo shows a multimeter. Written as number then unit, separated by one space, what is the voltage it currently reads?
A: 1.542 V
